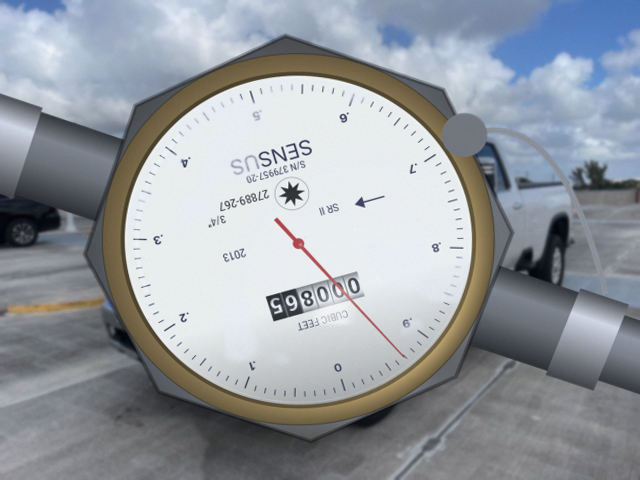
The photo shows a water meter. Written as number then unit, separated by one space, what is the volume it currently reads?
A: 864.93 ft³
